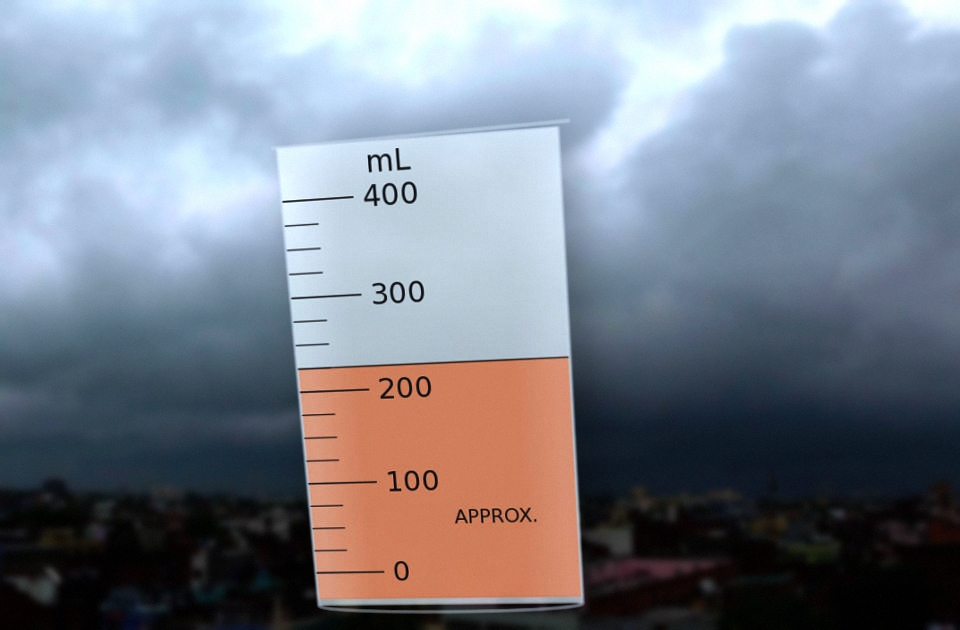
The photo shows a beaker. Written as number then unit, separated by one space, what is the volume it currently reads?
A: 225 mL
